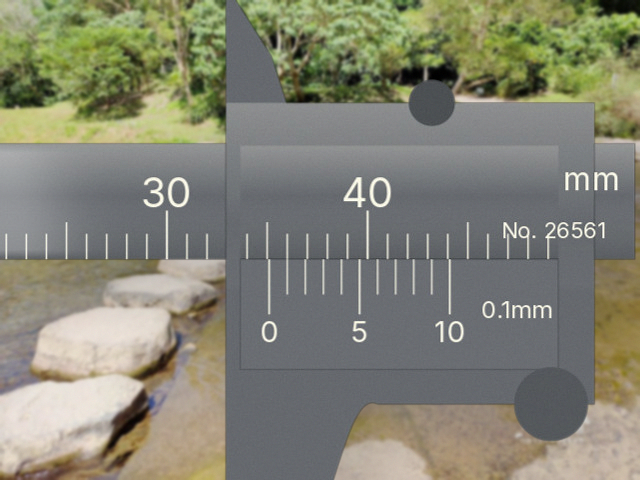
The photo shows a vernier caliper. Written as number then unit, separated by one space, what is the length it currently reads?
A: 35.1 mm
